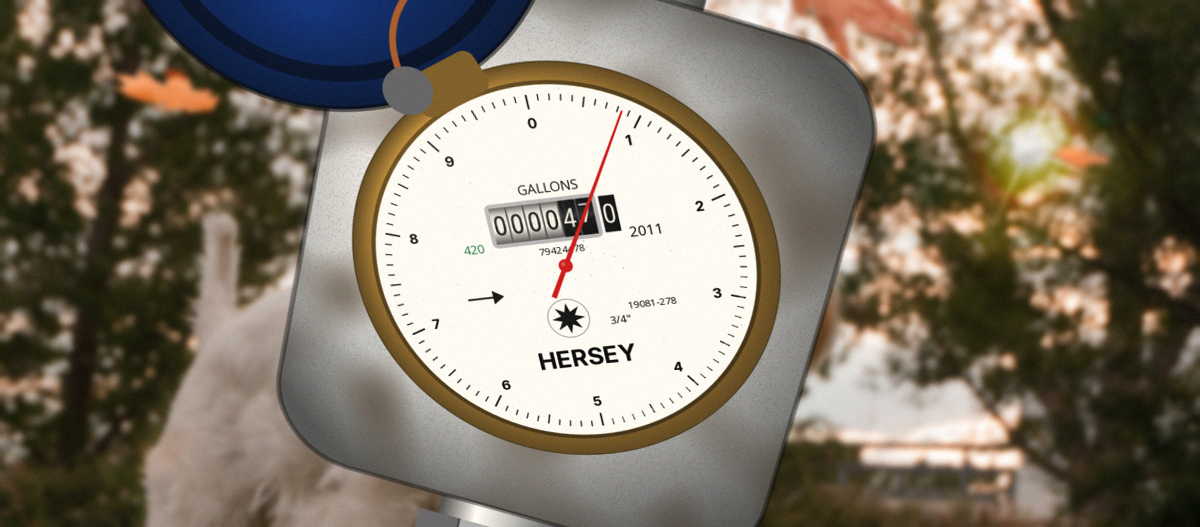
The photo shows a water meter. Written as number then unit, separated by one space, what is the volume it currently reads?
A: 470.8 gal
